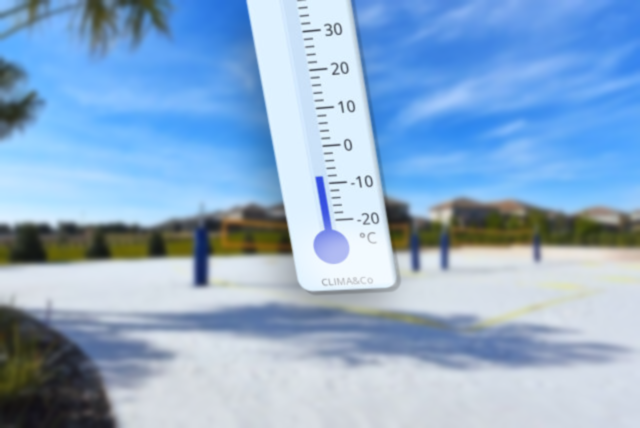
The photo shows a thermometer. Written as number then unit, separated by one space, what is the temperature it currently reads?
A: -8 °C
